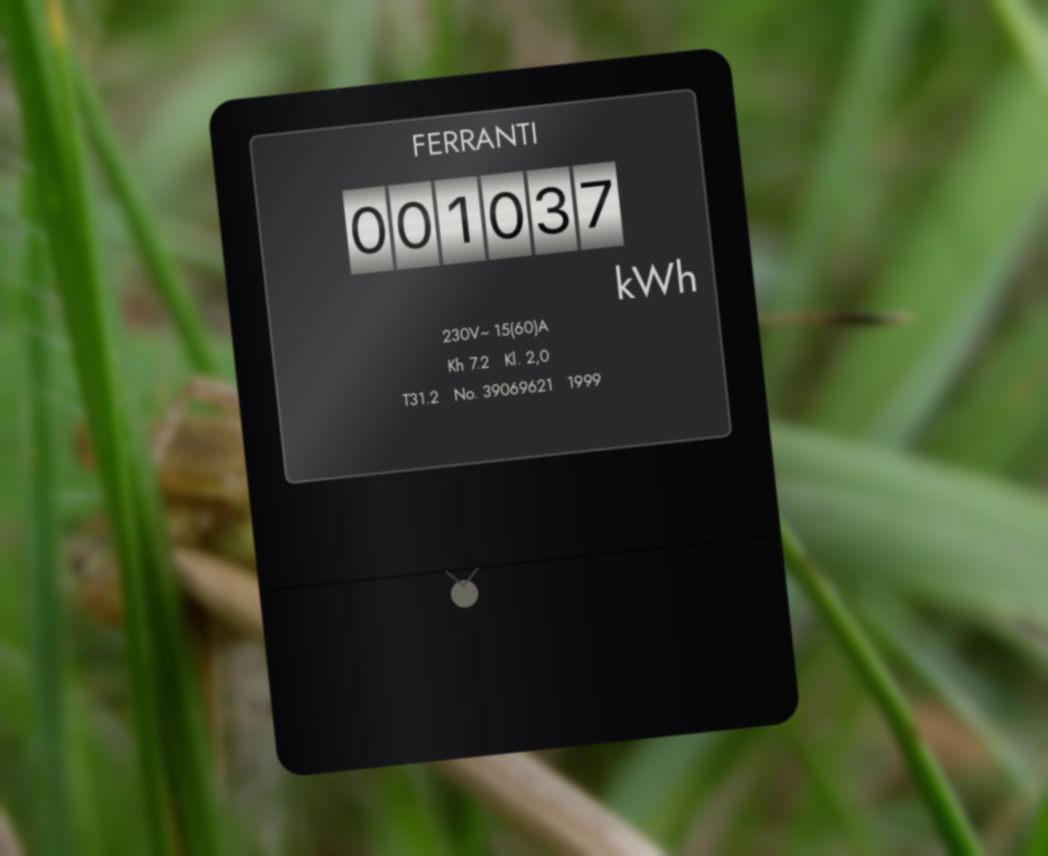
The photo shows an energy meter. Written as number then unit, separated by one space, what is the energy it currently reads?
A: 1037 kWh
